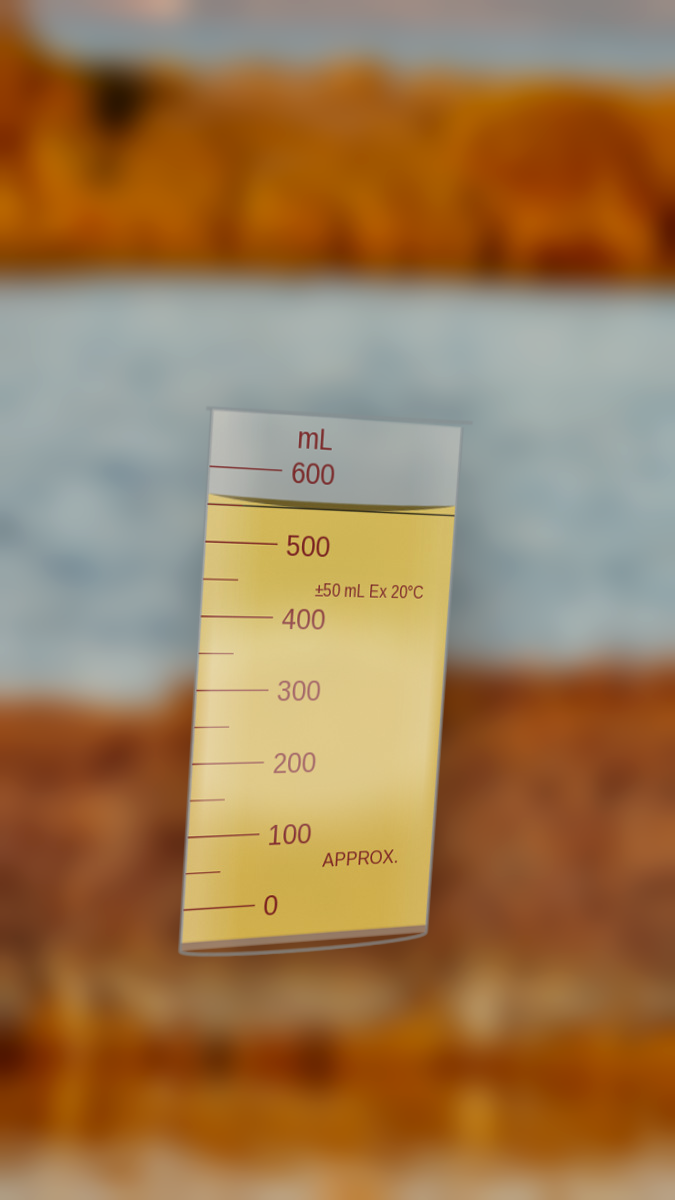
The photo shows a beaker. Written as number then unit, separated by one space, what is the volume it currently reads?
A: 550 mL
